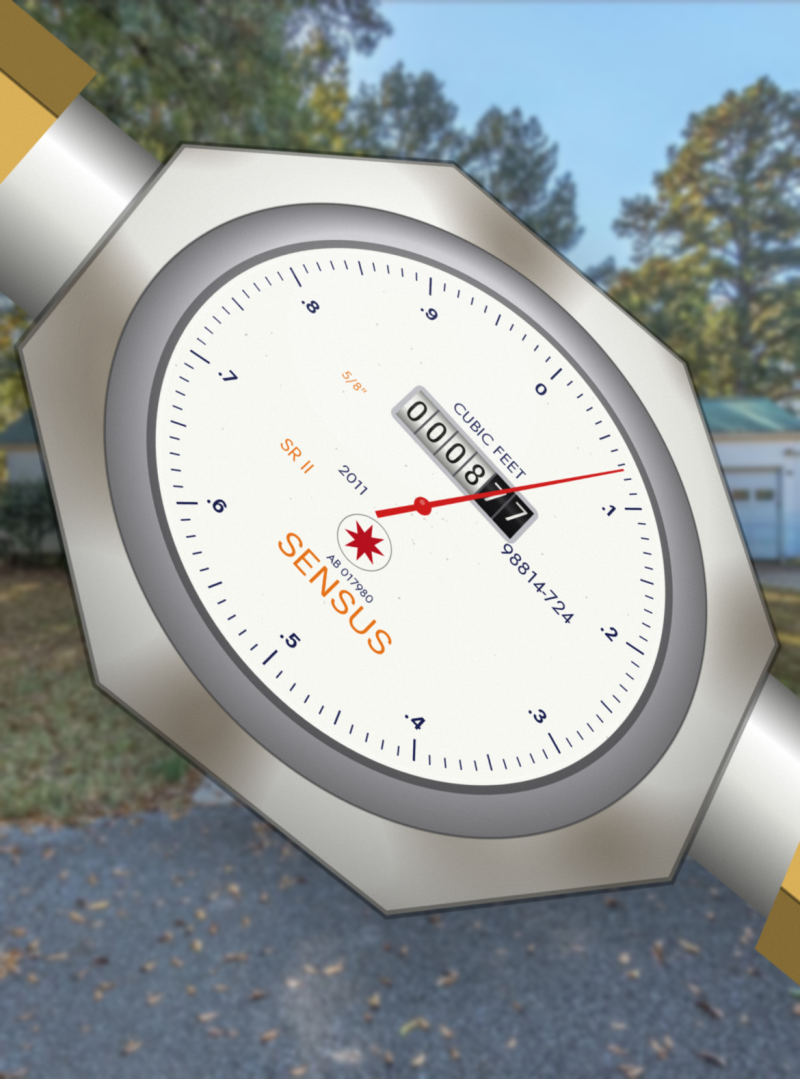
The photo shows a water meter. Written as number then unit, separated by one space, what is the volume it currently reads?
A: 877.07 ft³
